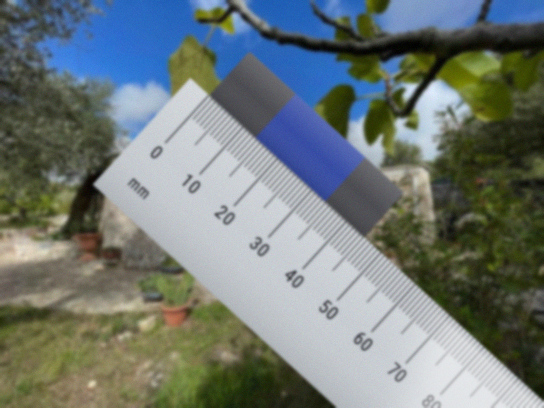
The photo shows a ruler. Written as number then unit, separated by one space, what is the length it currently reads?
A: 45 mm
